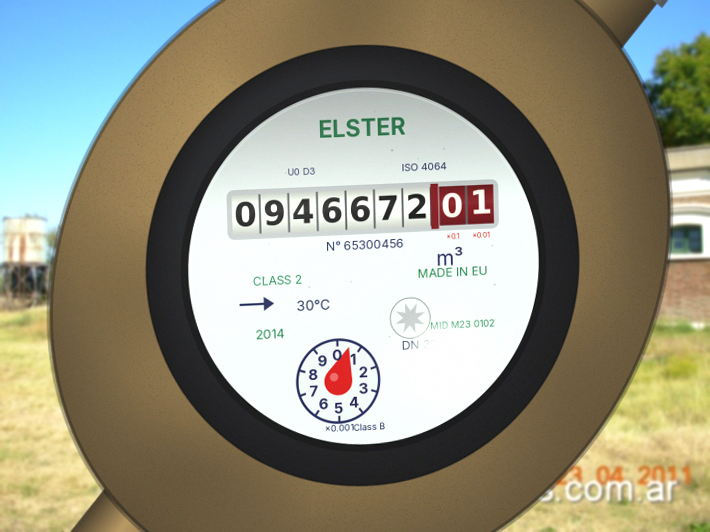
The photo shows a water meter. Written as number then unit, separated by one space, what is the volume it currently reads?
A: 946672.010 m³
